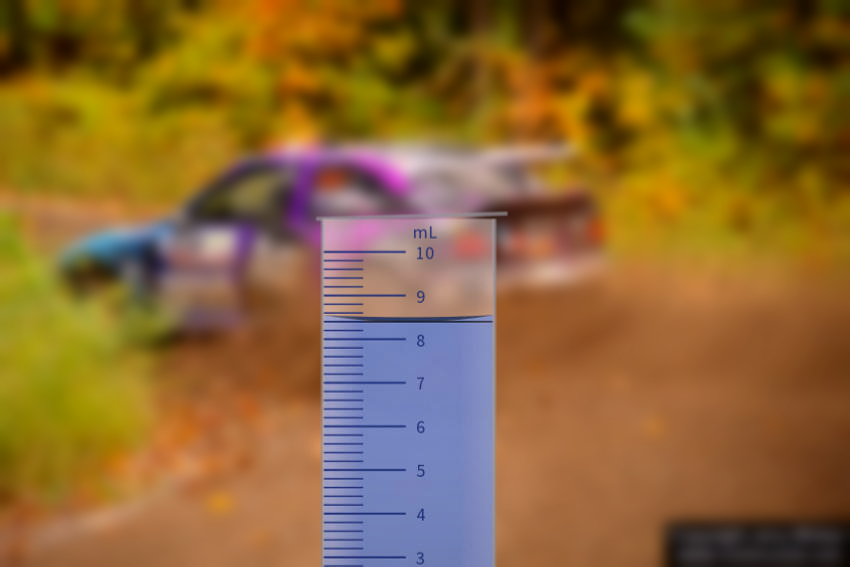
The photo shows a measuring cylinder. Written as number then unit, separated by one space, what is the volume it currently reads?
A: 8.4 mL
